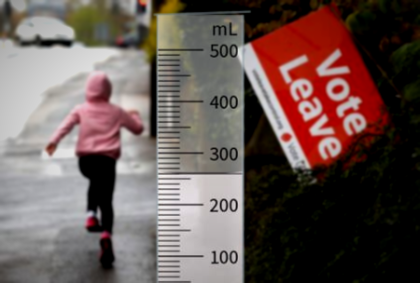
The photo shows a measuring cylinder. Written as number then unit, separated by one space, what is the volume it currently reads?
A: 260 mL
